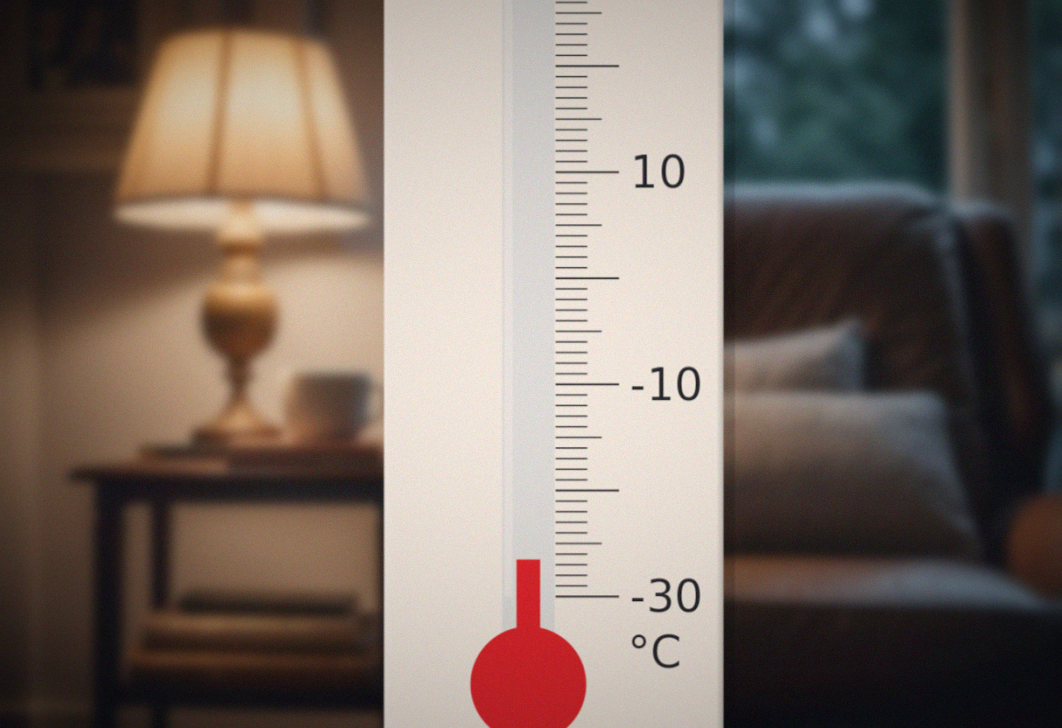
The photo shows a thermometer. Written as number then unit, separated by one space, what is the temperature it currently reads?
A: -26.5 °C
